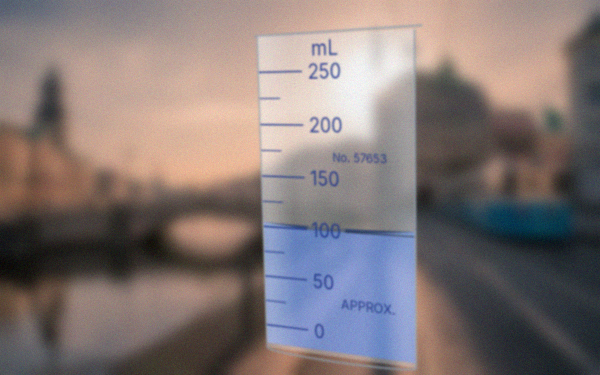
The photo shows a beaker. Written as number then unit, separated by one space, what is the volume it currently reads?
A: 100 mL
